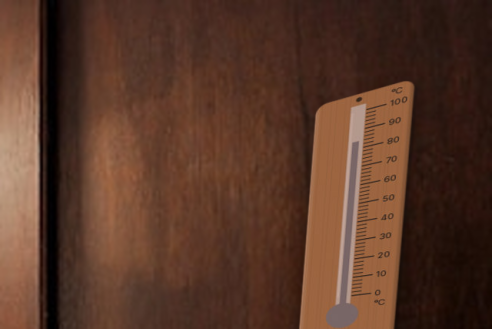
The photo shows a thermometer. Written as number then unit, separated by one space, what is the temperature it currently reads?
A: 84 °C
